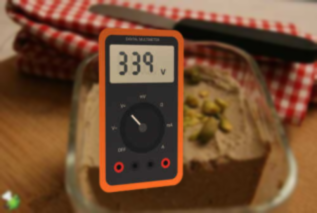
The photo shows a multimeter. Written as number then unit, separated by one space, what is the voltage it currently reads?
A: 339 V
